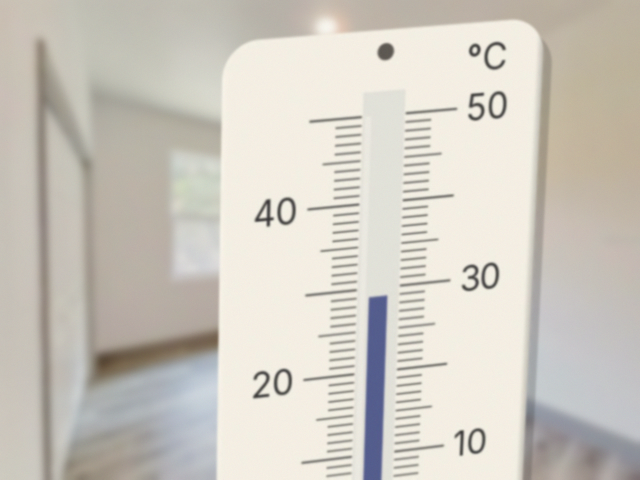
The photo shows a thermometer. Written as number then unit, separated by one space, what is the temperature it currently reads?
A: 29 °C
